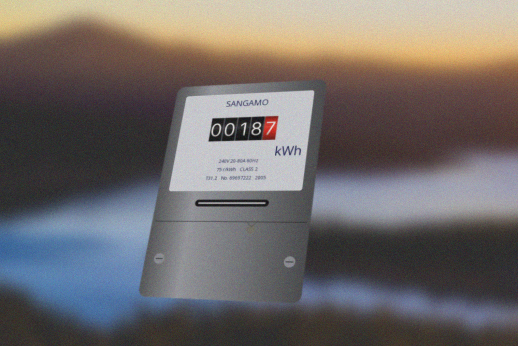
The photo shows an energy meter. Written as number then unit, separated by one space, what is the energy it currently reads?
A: 18.7 kWh
